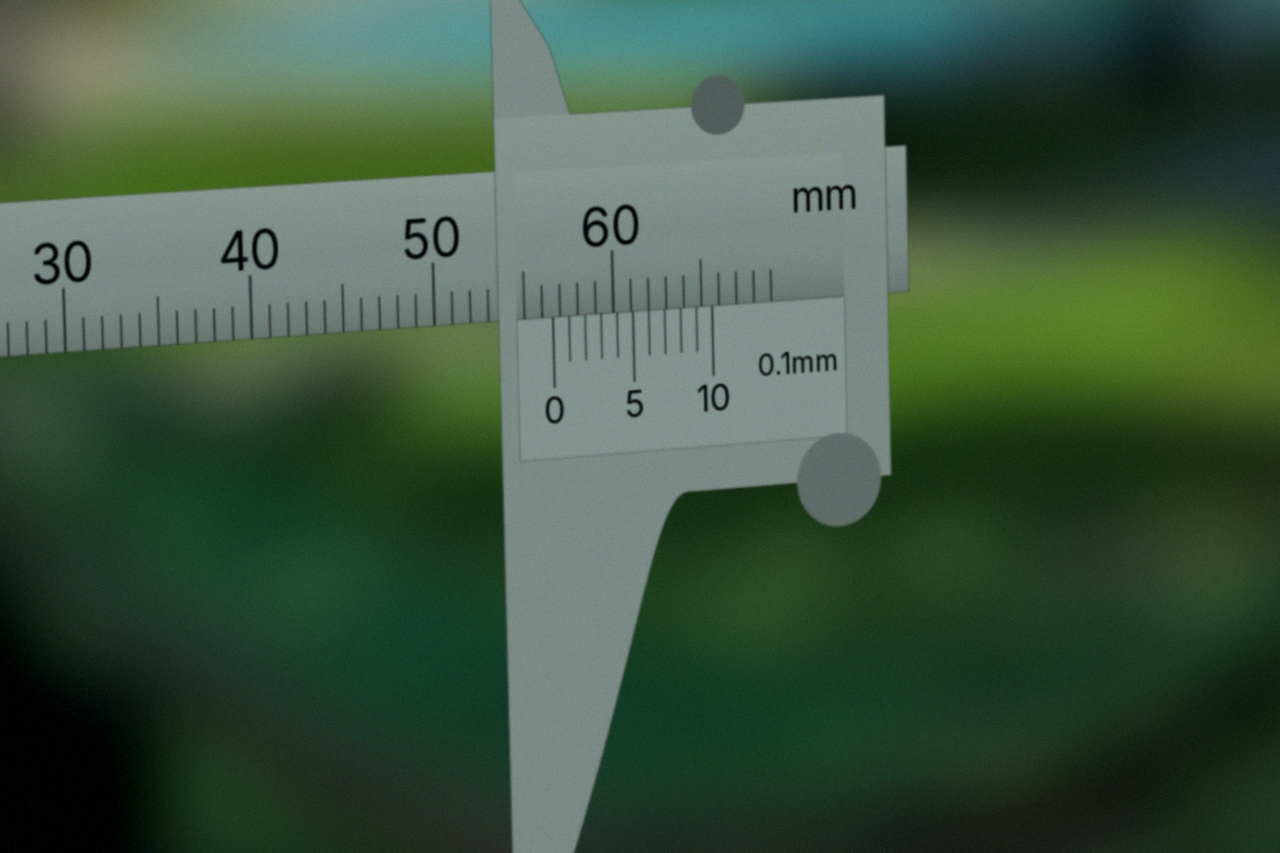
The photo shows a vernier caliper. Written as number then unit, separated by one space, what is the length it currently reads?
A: 56.6 mm
